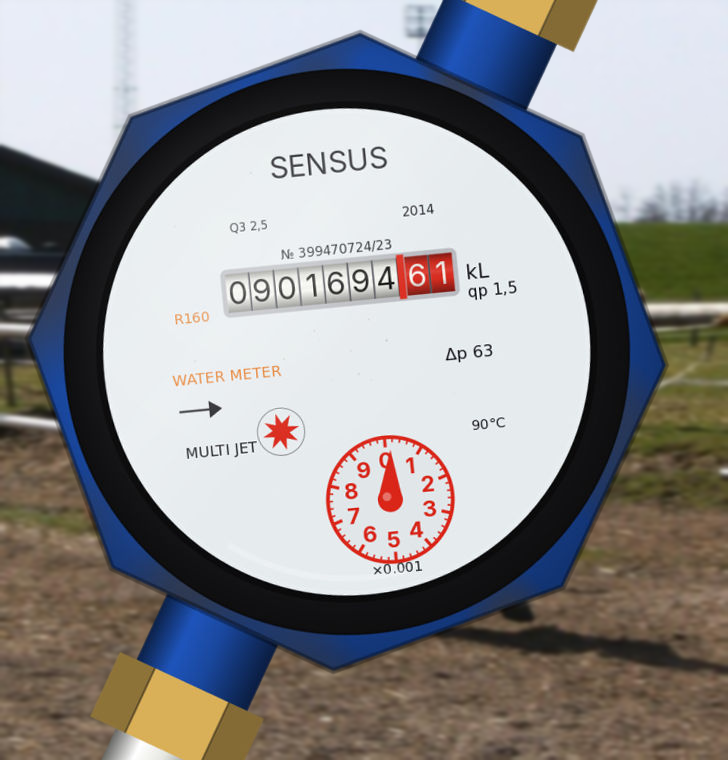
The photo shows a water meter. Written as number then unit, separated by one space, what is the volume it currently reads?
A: 901694.610 kL
